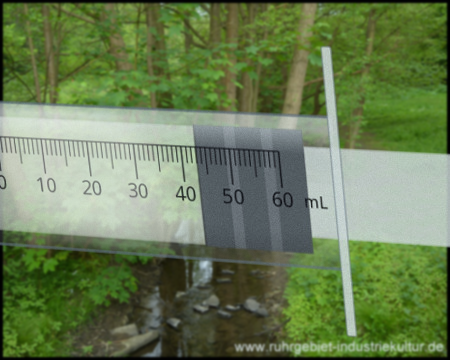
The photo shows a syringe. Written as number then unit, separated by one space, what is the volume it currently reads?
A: 43 mL
